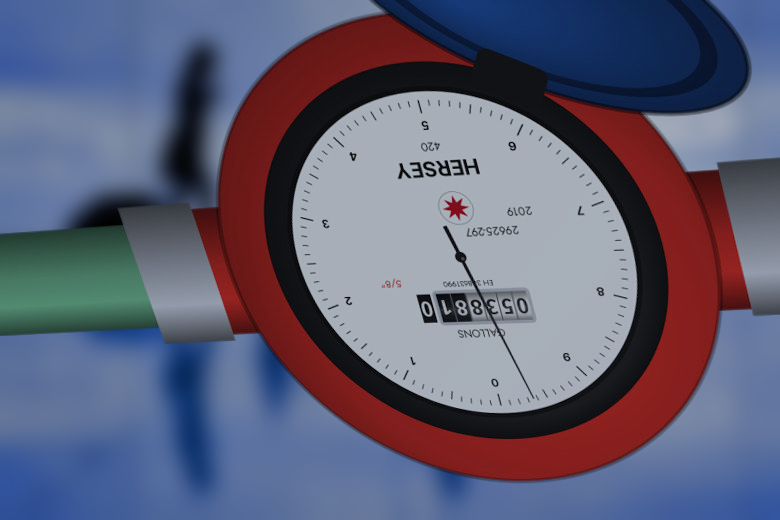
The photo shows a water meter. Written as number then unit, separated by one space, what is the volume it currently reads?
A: 538809.6 gal
